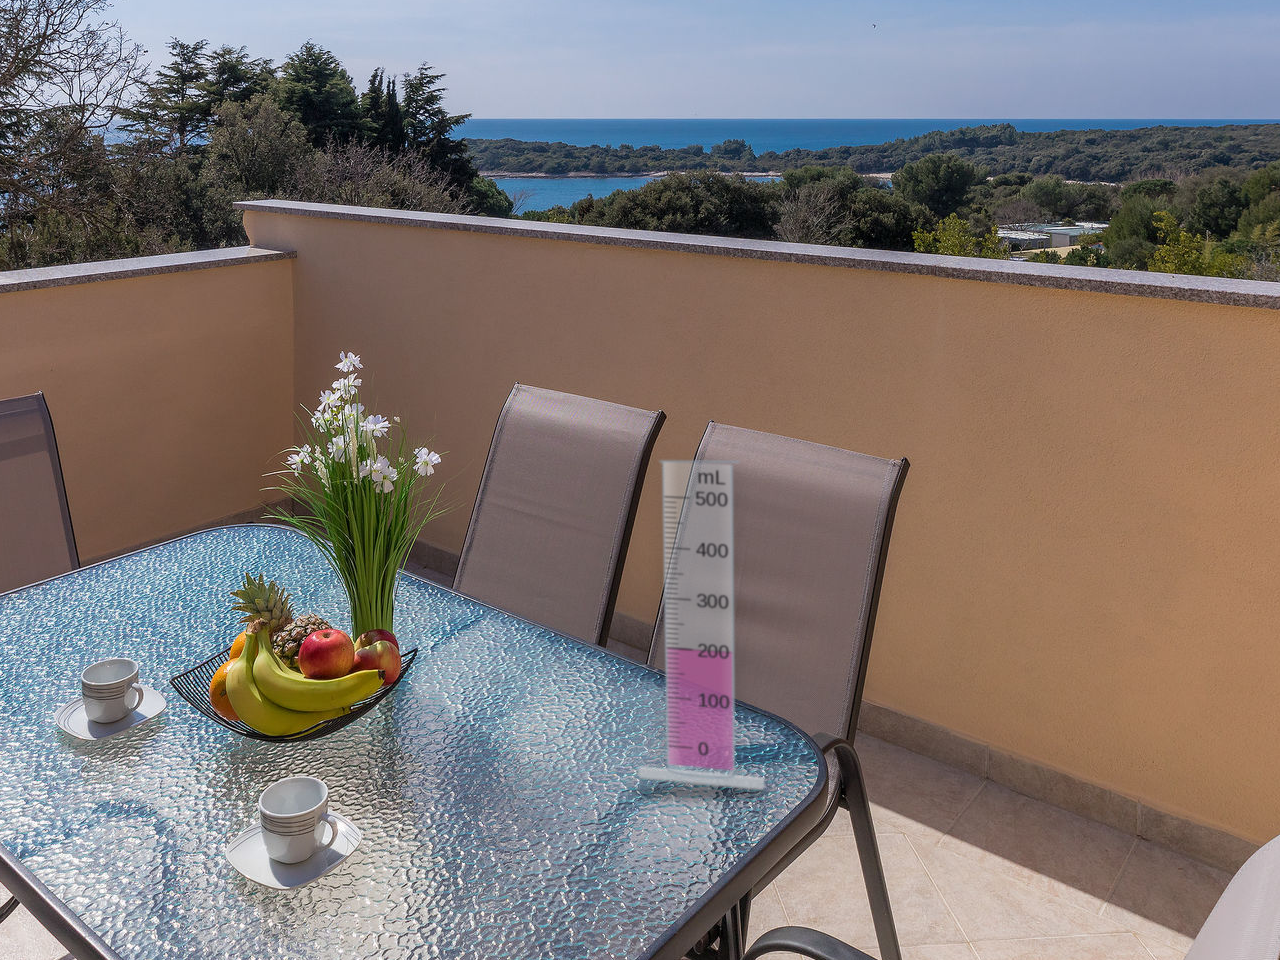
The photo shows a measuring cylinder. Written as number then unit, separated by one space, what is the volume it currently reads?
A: 200 mL
